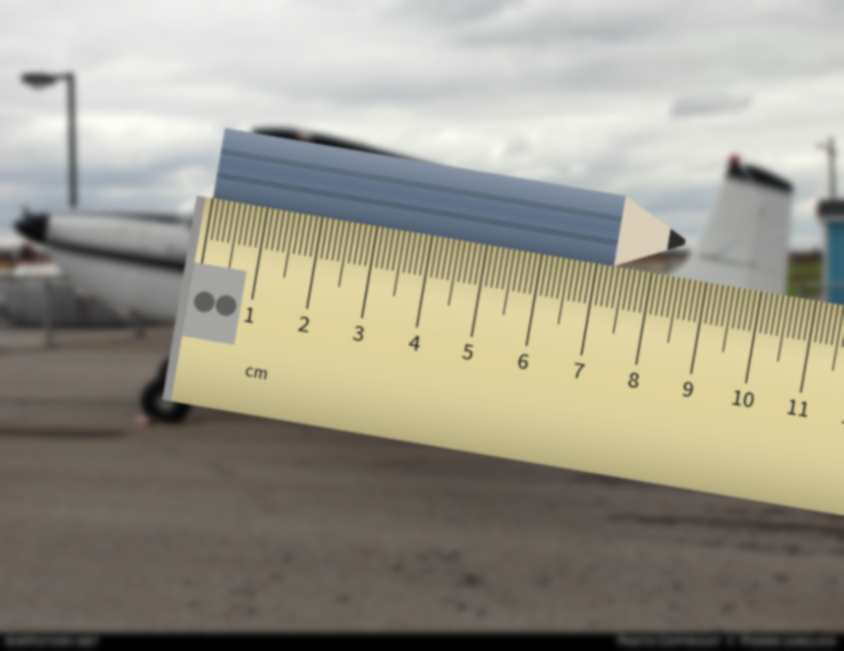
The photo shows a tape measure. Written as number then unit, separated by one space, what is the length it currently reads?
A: 8.5 cm
